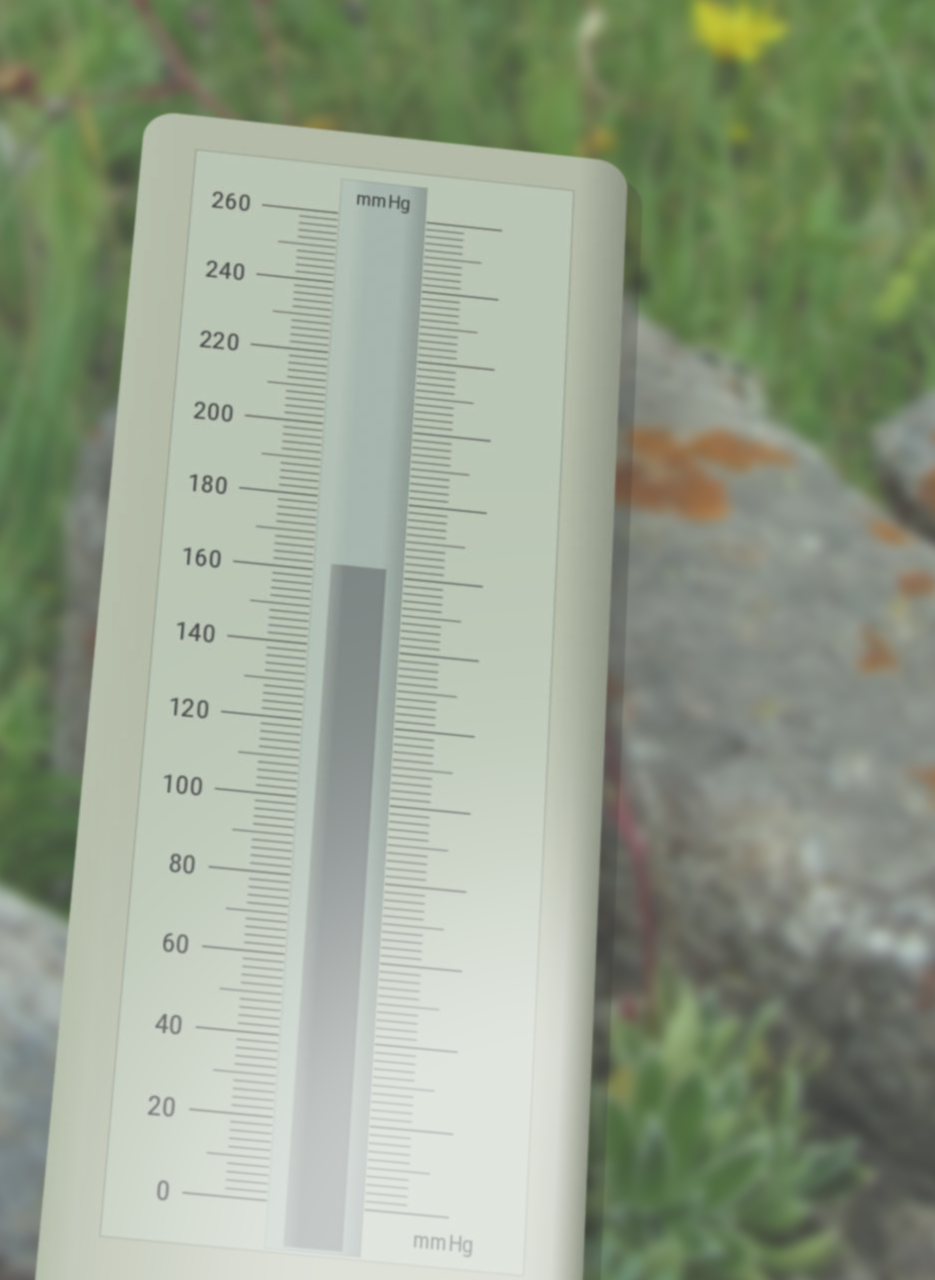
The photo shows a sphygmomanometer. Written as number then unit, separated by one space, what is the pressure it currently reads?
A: 162 mmHg
